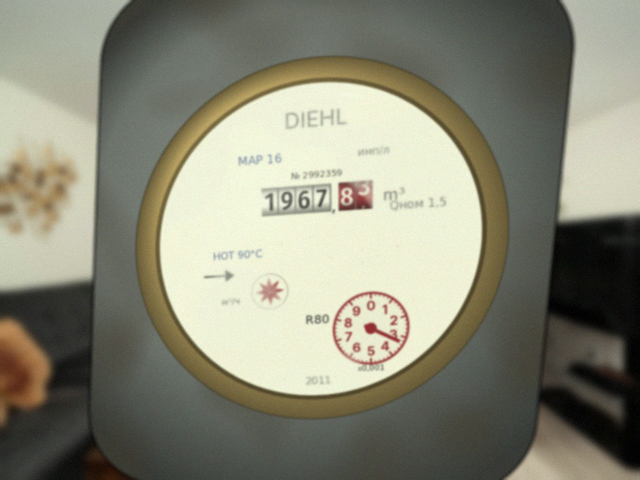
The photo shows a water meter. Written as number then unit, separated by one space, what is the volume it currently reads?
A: 1967.833 m³
